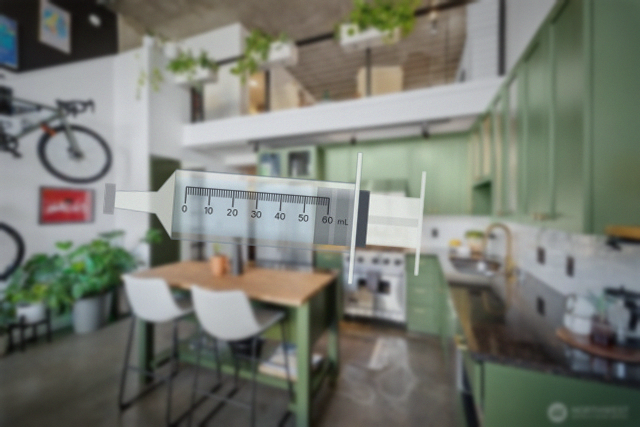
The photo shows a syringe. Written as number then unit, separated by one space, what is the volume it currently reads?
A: 55 mL
